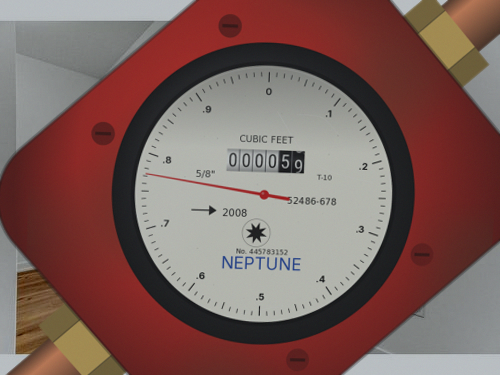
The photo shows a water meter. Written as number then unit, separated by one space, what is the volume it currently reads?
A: 58.77 ft³
